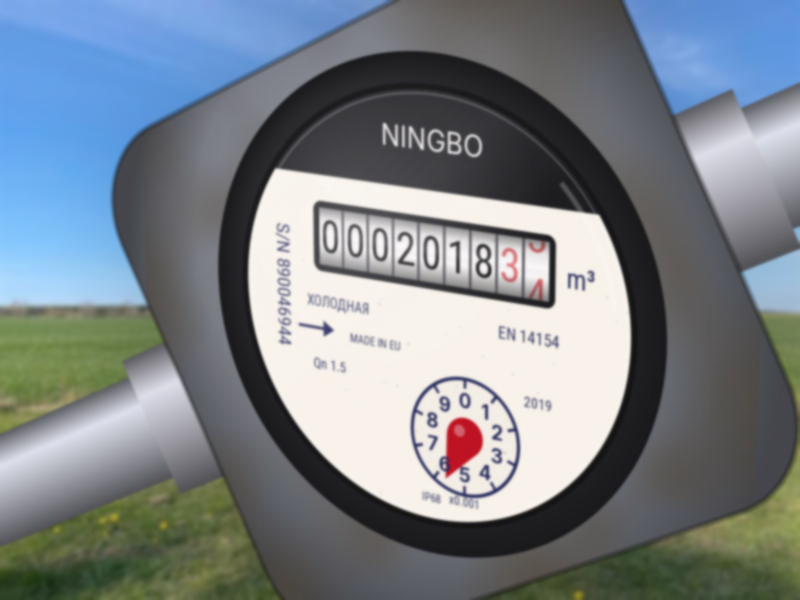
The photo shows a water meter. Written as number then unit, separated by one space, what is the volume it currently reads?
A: 2018.335 m³
